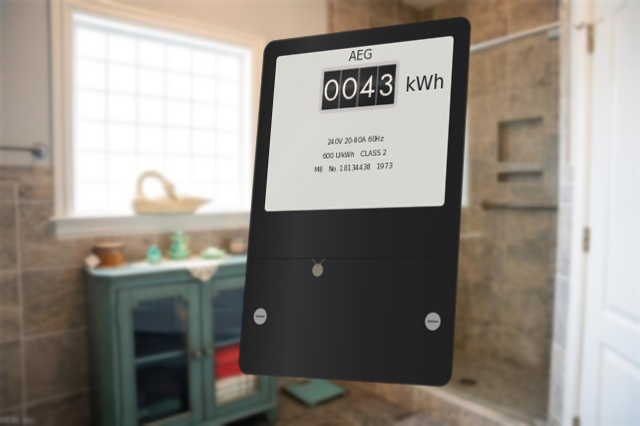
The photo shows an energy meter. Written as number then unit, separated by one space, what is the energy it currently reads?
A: 43 kWh
